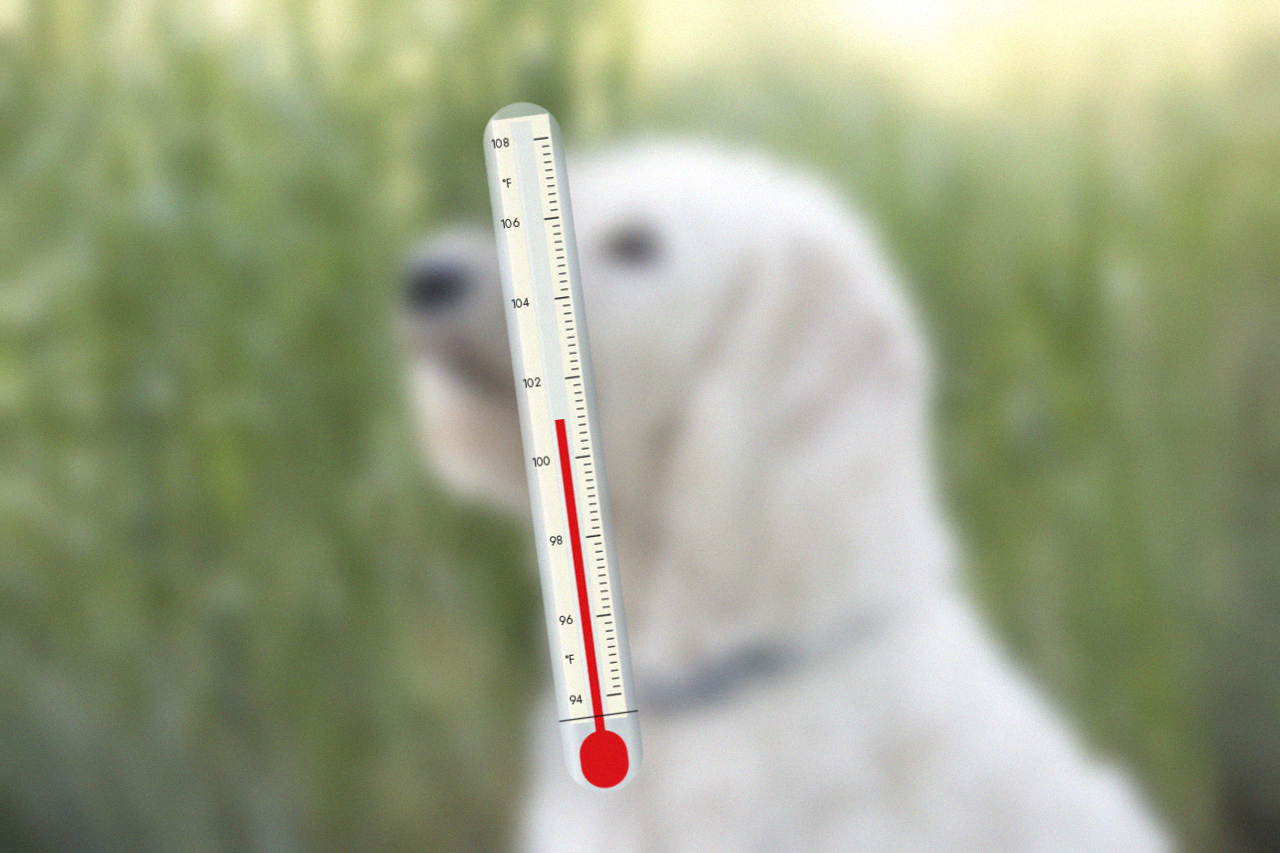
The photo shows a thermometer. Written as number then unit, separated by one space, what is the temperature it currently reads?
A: 101 °F
